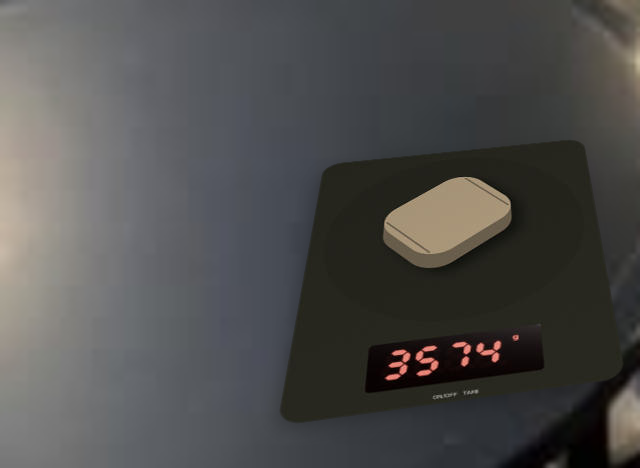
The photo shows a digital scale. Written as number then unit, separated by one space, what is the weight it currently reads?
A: 3574 g
